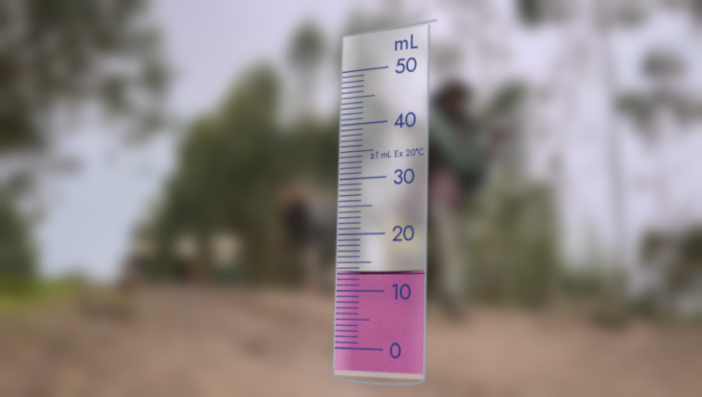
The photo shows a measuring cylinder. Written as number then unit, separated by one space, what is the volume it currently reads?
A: 13 mL
